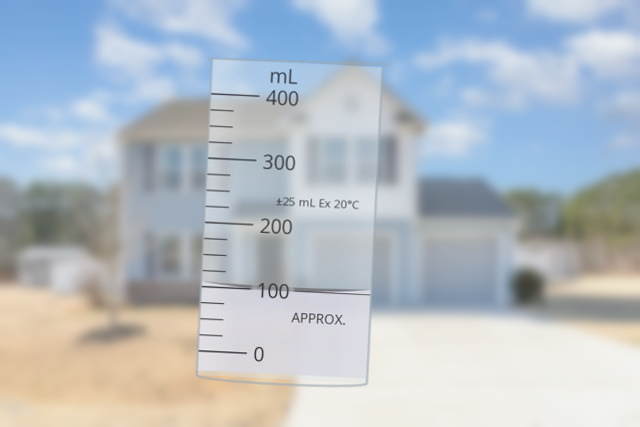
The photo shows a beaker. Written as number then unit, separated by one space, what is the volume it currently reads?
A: 100 mL
